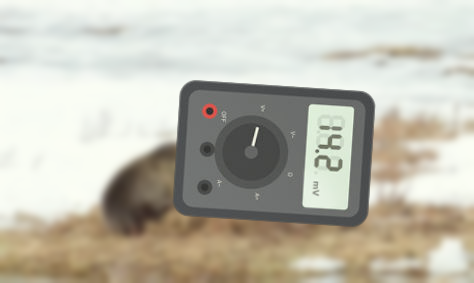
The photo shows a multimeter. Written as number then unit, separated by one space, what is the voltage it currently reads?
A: 14.2 mV
